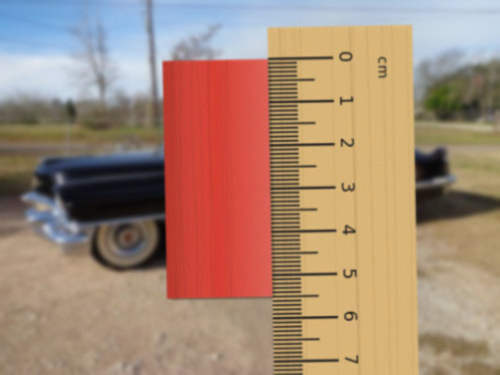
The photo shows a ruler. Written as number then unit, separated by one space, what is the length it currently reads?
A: 5.5 cm
